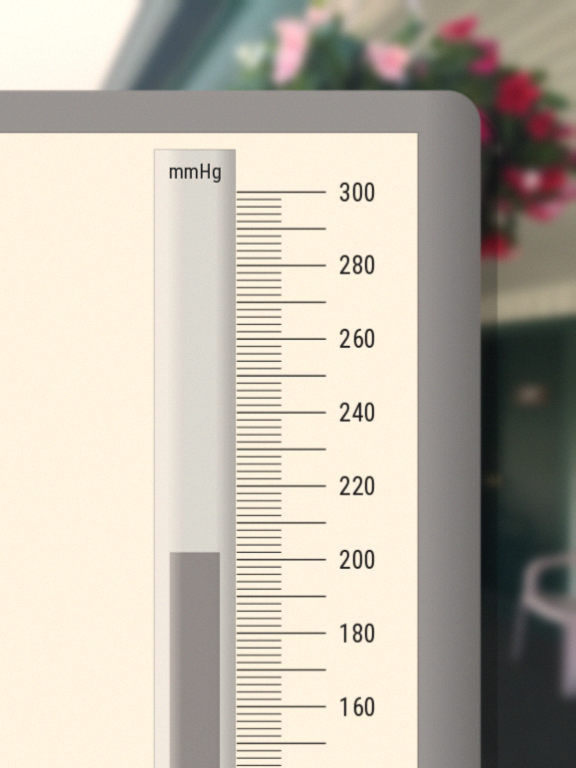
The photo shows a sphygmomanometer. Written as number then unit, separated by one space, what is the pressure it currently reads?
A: 202 mmHg
